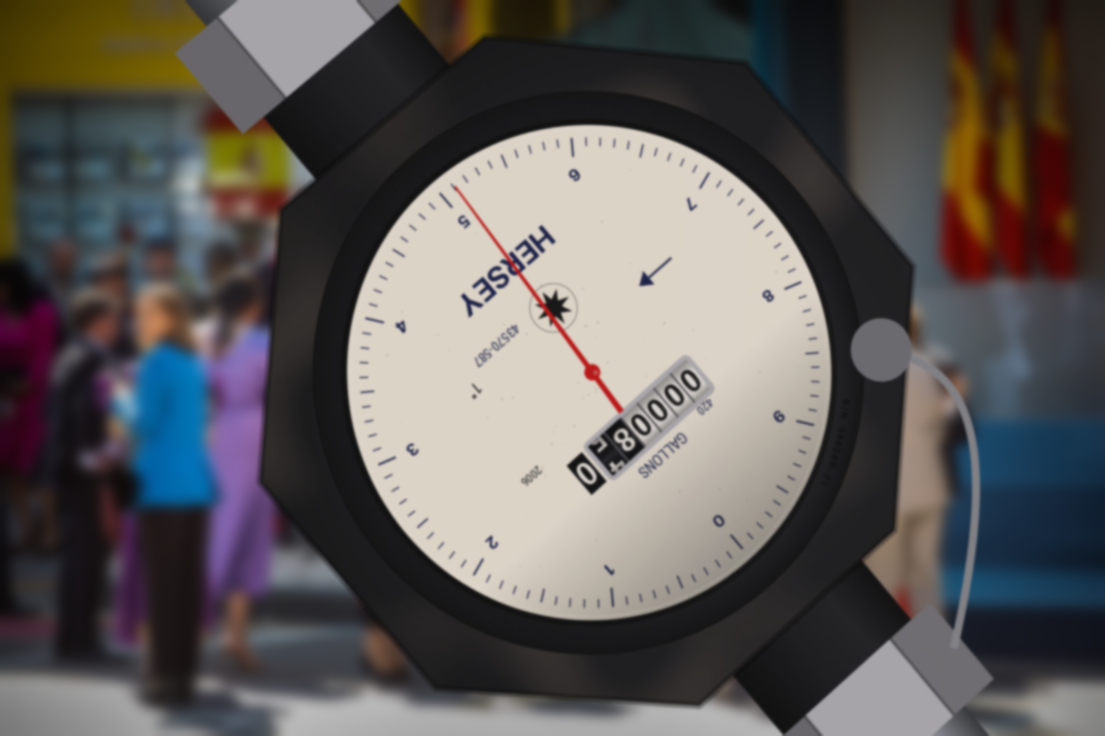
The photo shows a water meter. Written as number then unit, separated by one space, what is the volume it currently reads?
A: 845.1 gal
